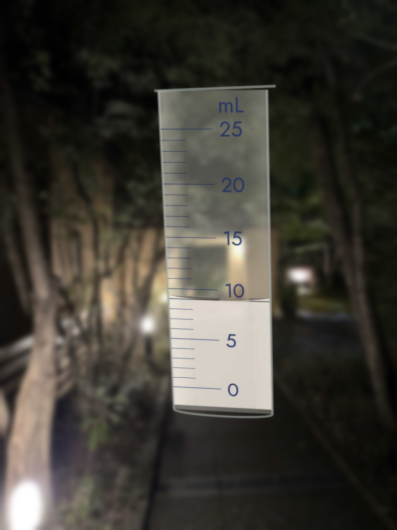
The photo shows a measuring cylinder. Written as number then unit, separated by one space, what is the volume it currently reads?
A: 9 mL
